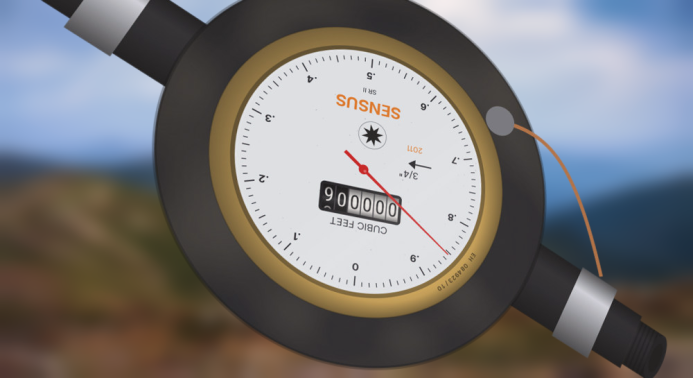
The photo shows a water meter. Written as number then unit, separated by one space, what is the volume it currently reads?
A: 5.85 ft³
